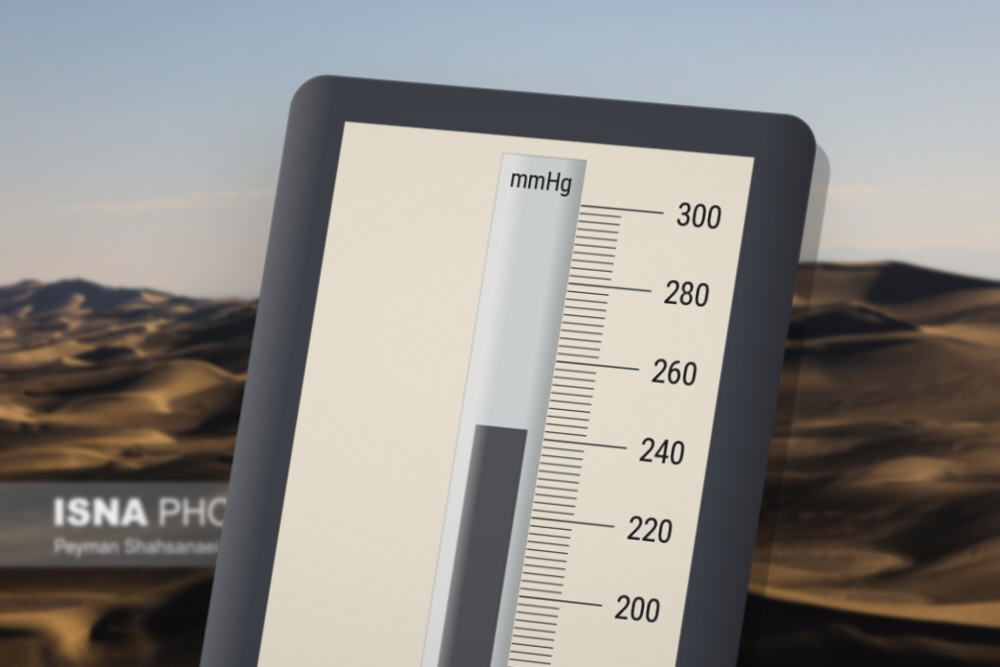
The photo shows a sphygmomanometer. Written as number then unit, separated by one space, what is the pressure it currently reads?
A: 242 mmHg
